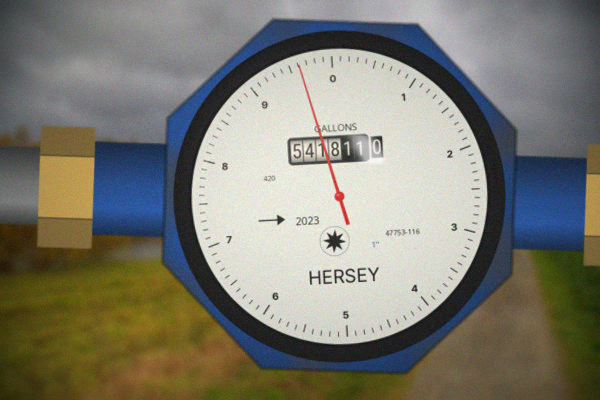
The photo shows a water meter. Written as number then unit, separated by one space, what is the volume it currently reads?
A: 5418109.6 gal
